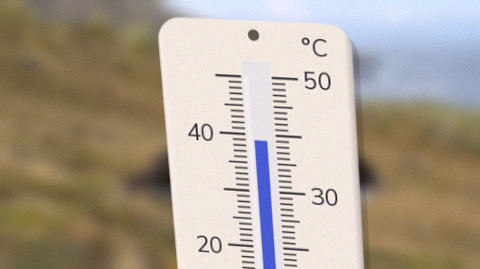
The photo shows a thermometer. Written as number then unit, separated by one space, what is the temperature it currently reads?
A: 39 °C
